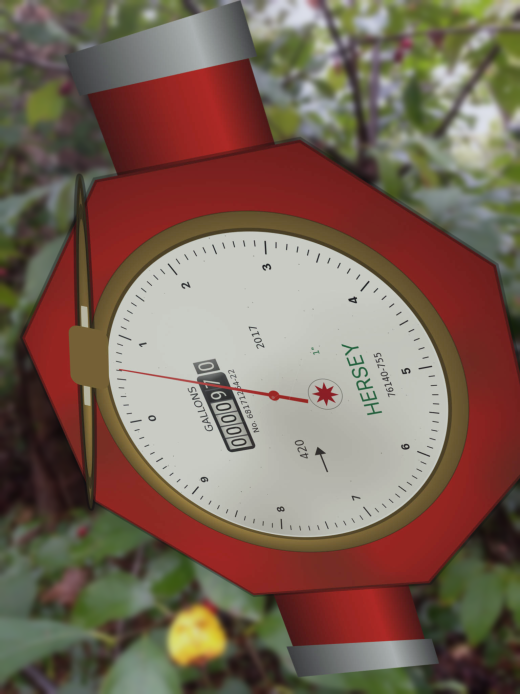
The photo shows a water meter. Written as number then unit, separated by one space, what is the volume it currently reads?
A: 970.6 gal
